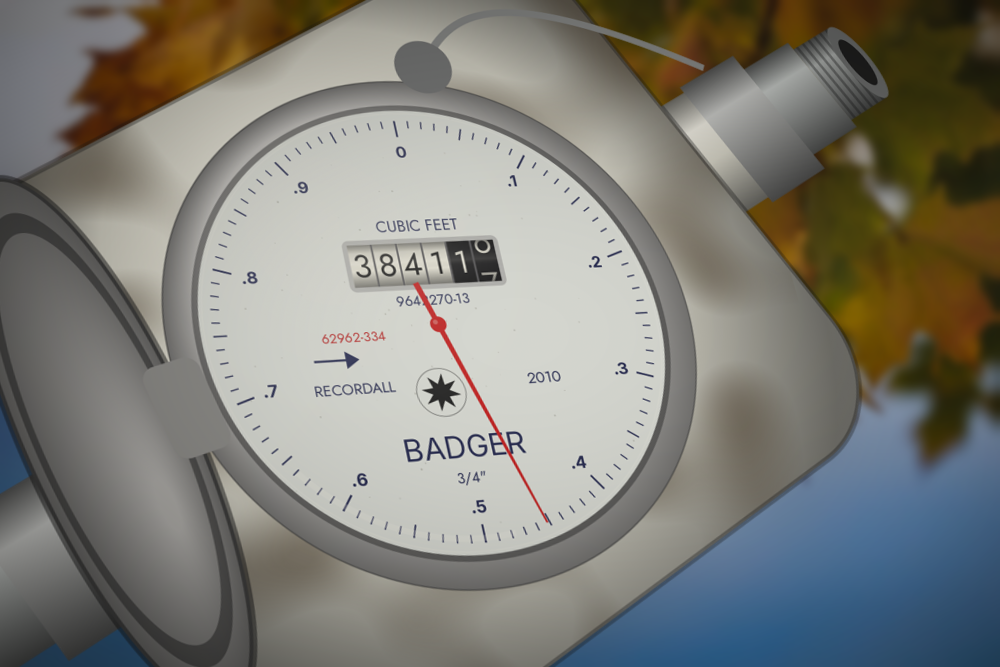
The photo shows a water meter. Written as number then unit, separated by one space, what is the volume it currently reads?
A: 384116.45 ft³
